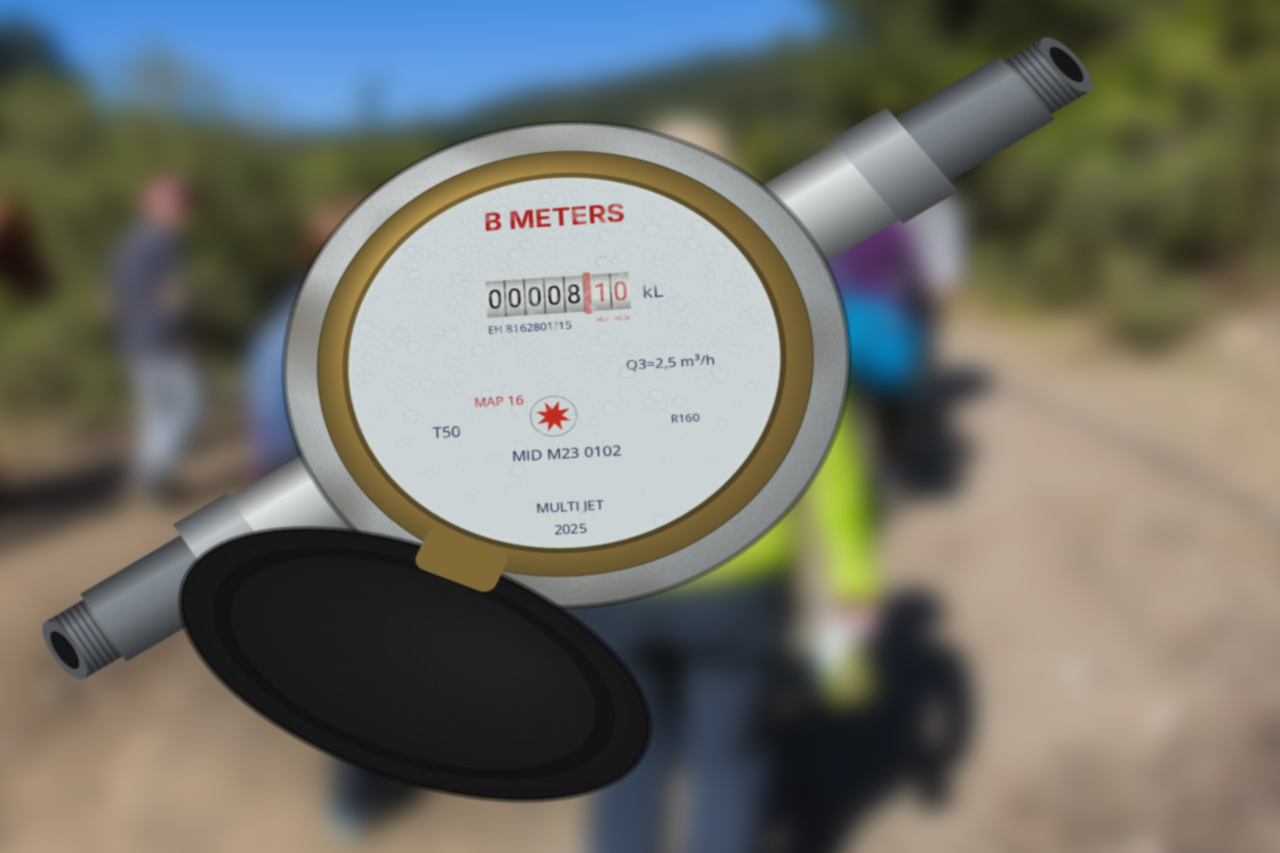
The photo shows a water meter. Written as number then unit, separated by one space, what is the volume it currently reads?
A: 8.10 kL
